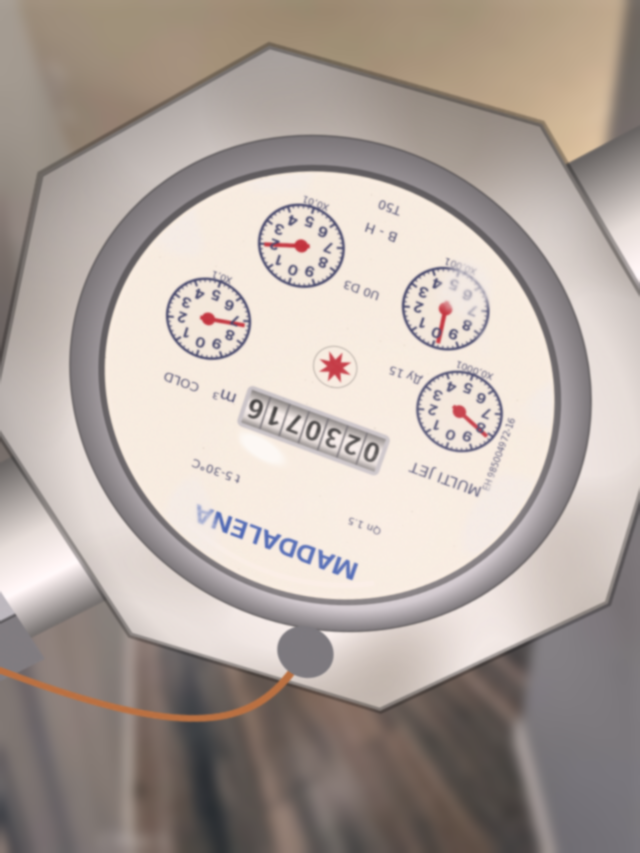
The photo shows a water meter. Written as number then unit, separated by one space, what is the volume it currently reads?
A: 230716.7198 m³
